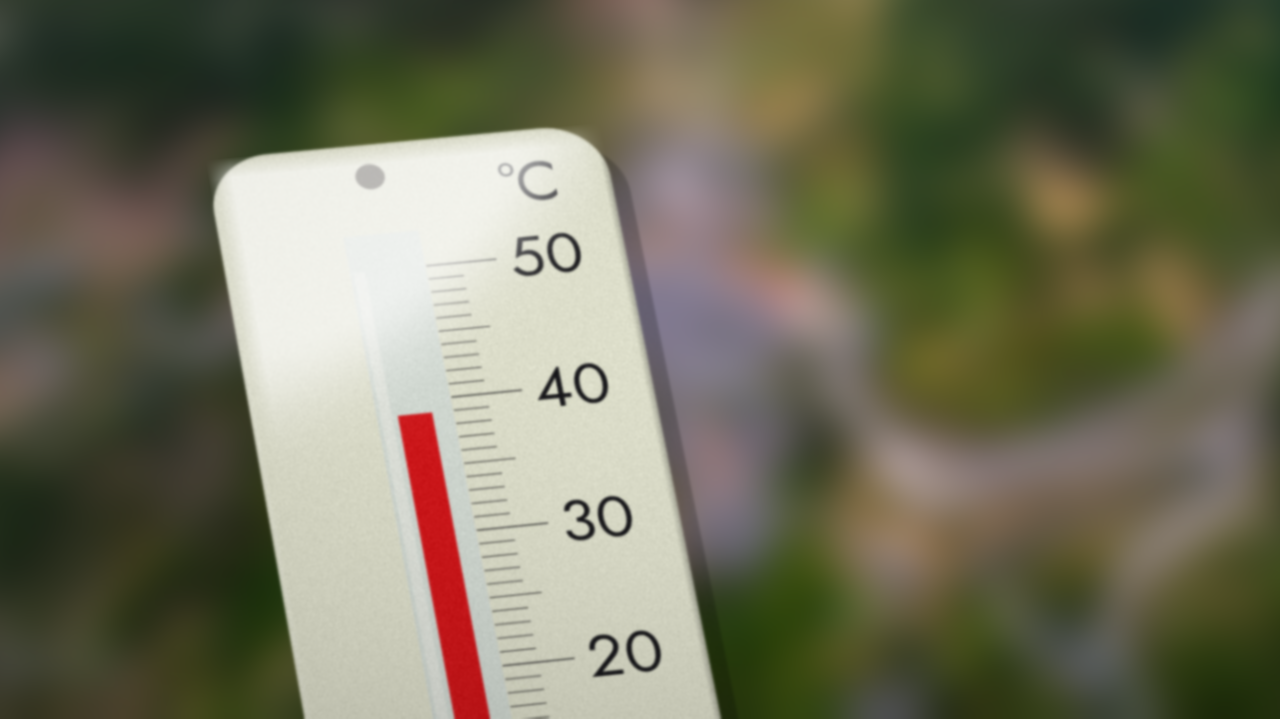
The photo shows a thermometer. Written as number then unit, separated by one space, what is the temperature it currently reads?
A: 39 °C
